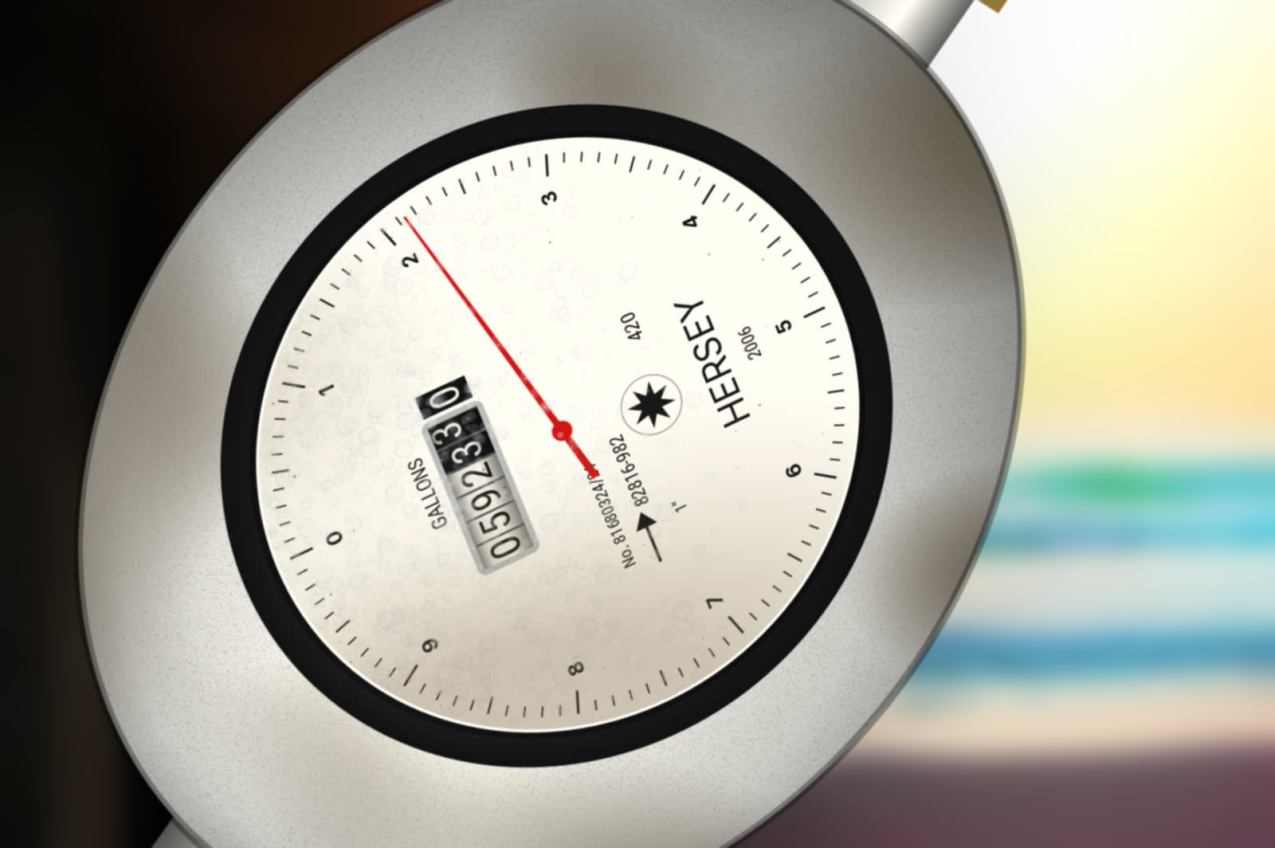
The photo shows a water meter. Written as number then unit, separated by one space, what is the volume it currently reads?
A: 592332.1 gal
